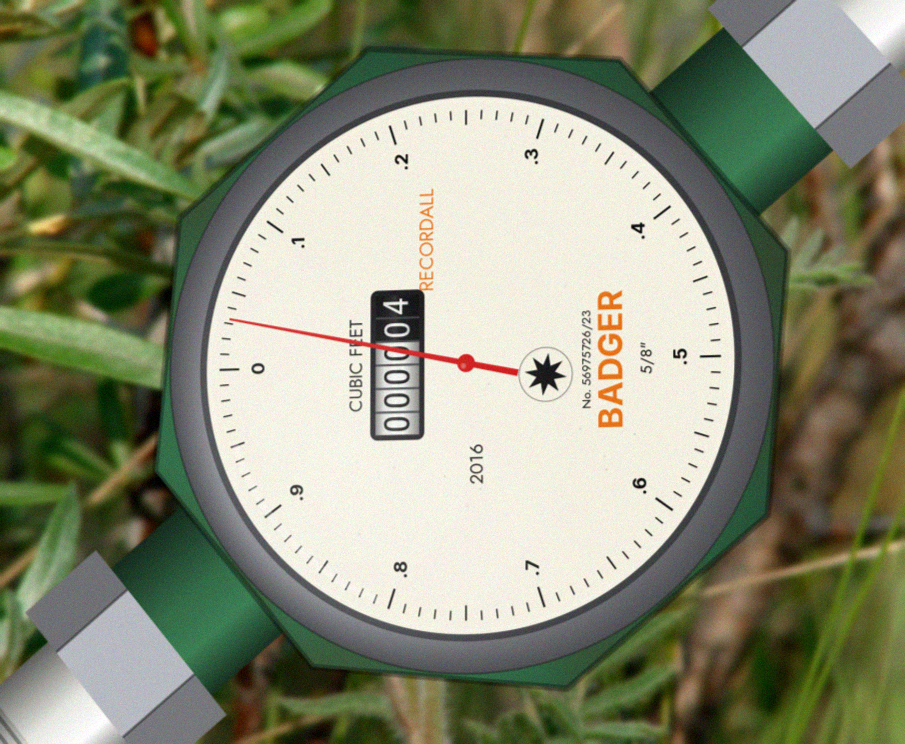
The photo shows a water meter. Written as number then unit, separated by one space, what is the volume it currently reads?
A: 4.03 ft³
